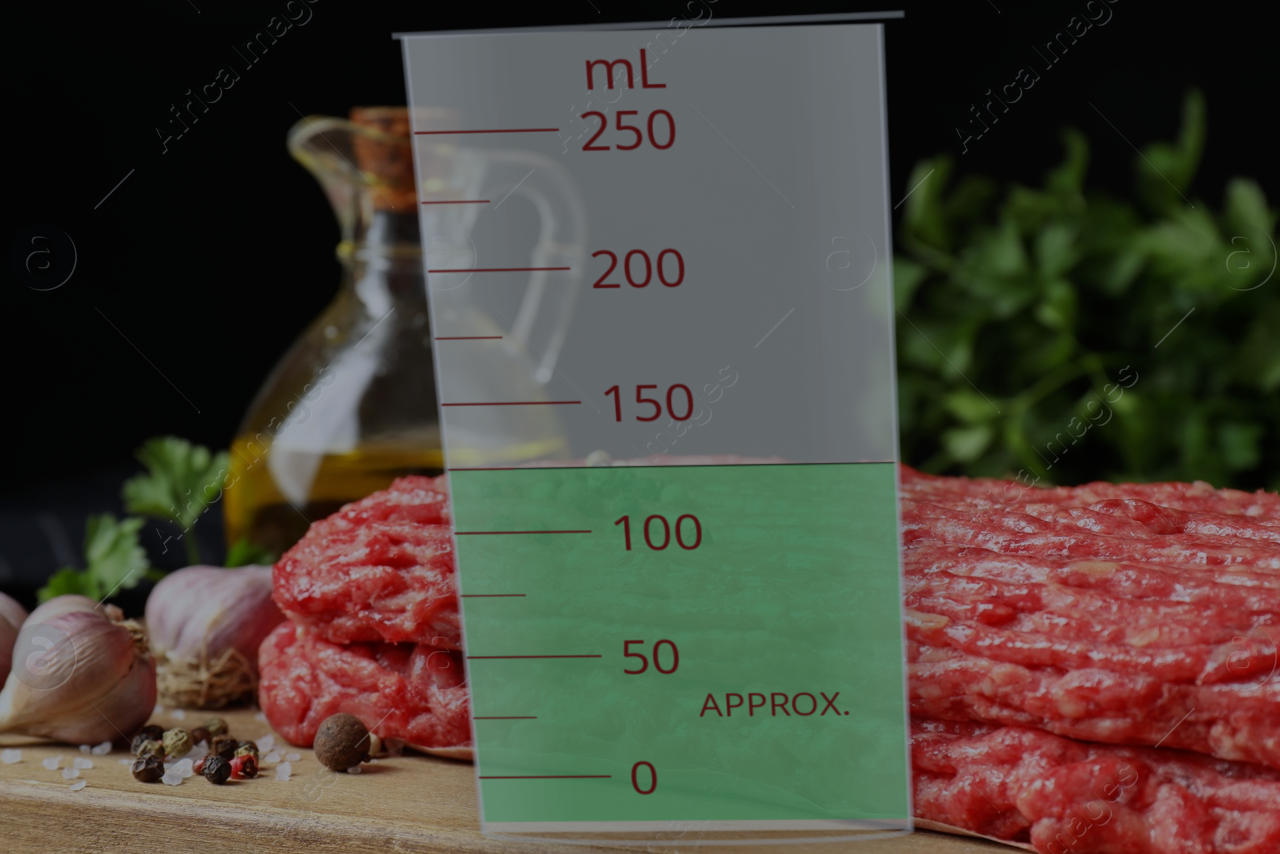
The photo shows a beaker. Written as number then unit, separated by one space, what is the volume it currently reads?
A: 125 mL
